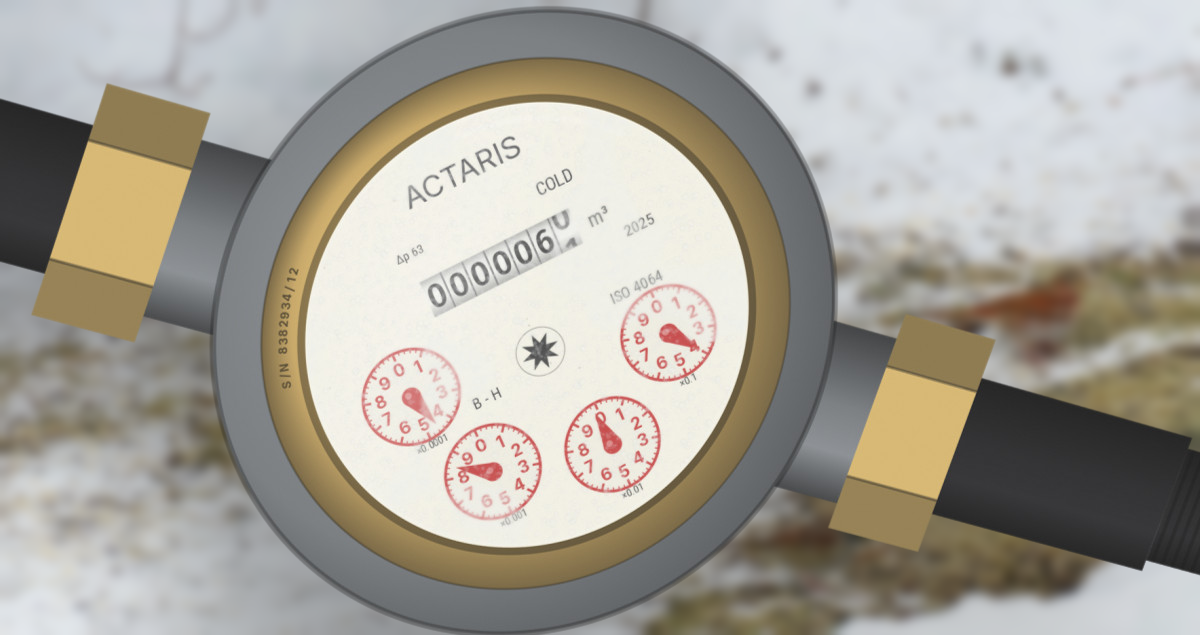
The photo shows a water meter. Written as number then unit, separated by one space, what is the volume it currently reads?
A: 60.3984 m³
